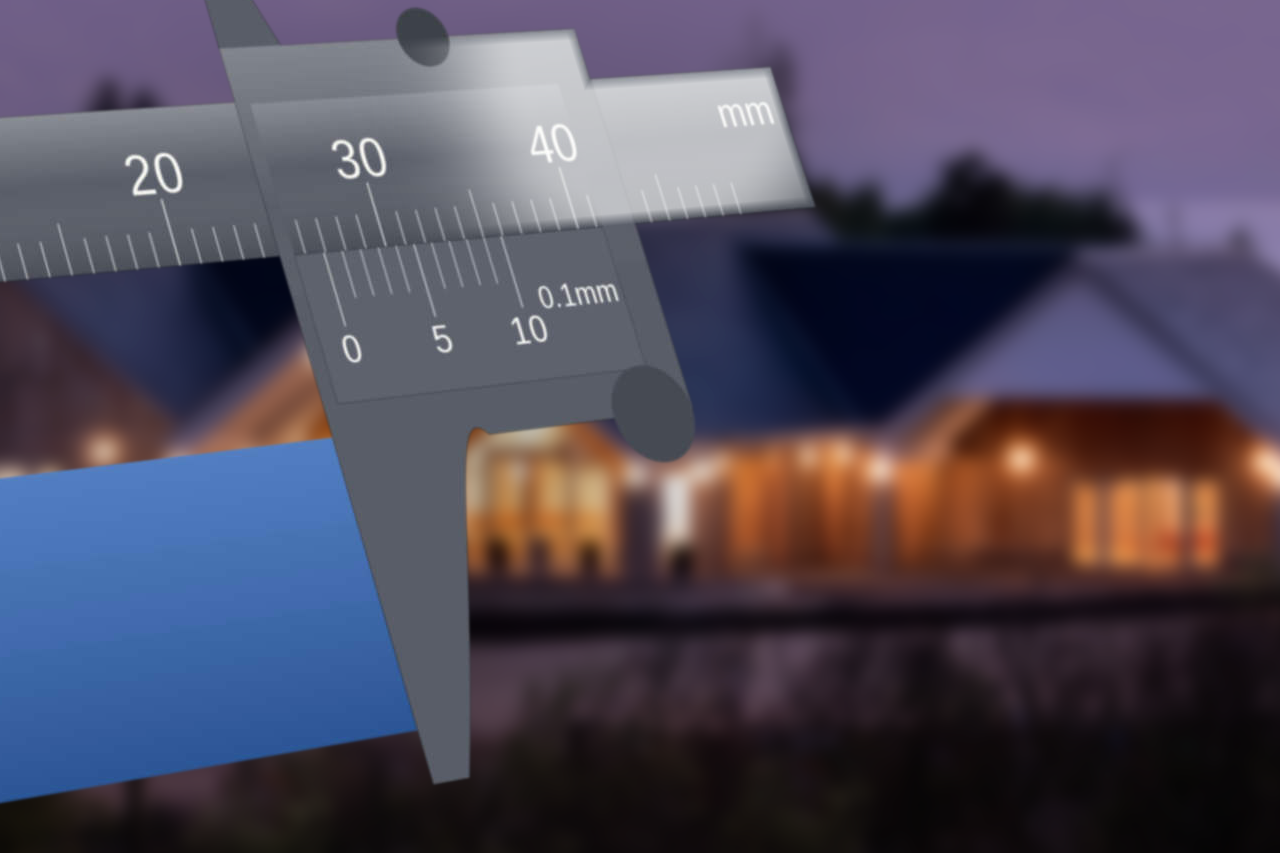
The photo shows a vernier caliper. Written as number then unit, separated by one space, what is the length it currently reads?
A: 26.9 mm
